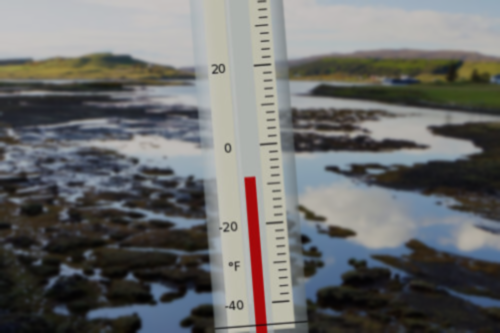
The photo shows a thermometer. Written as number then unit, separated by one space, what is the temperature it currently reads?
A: -8 °F
